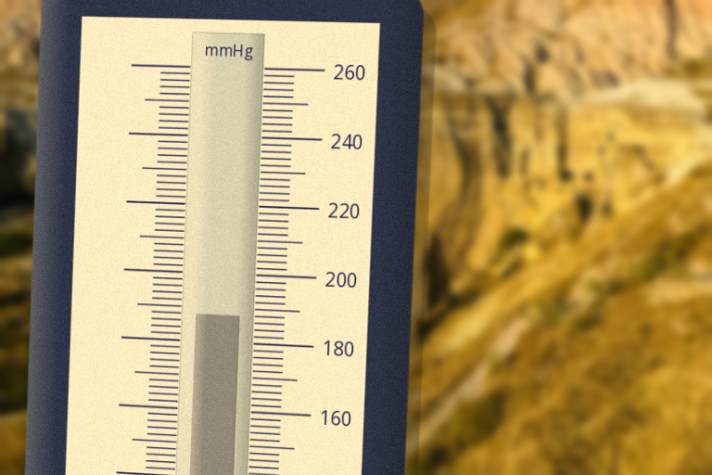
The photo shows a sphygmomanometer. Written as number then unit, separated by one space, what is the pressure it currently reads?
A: 188 mmHg
